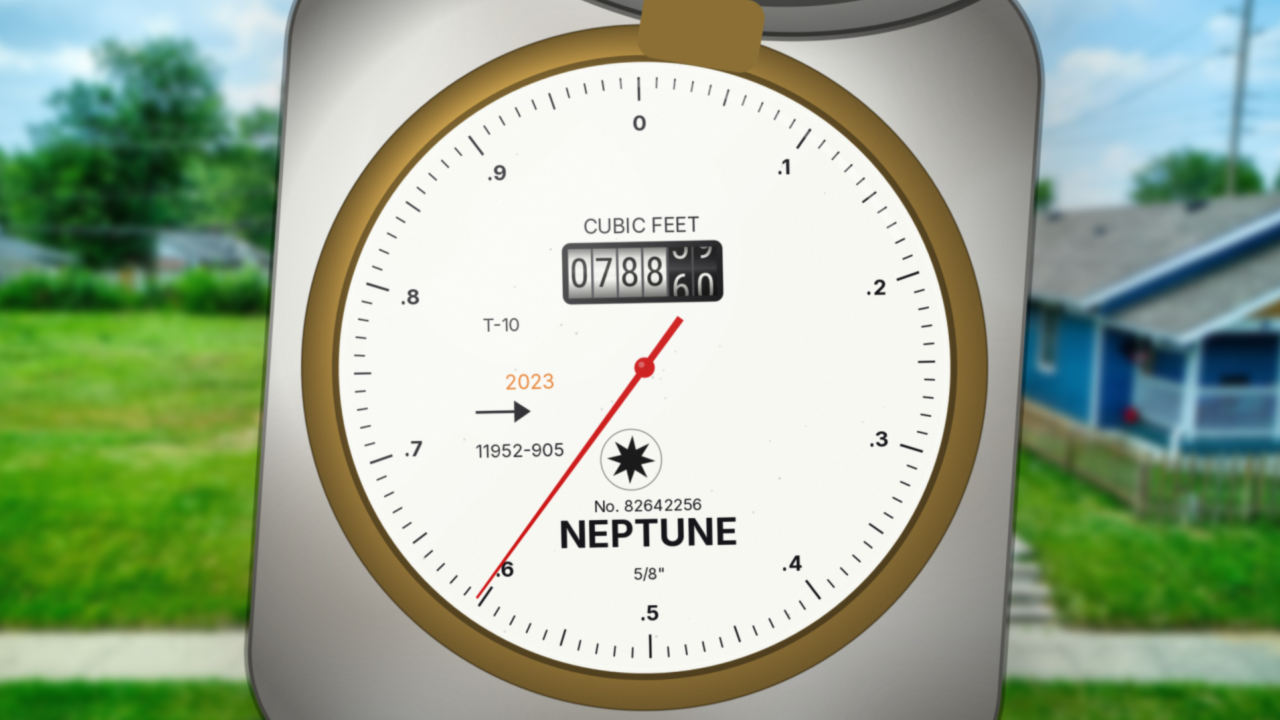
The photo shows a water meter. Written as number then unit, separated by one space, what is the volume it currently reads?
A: 78859.60 ft³
